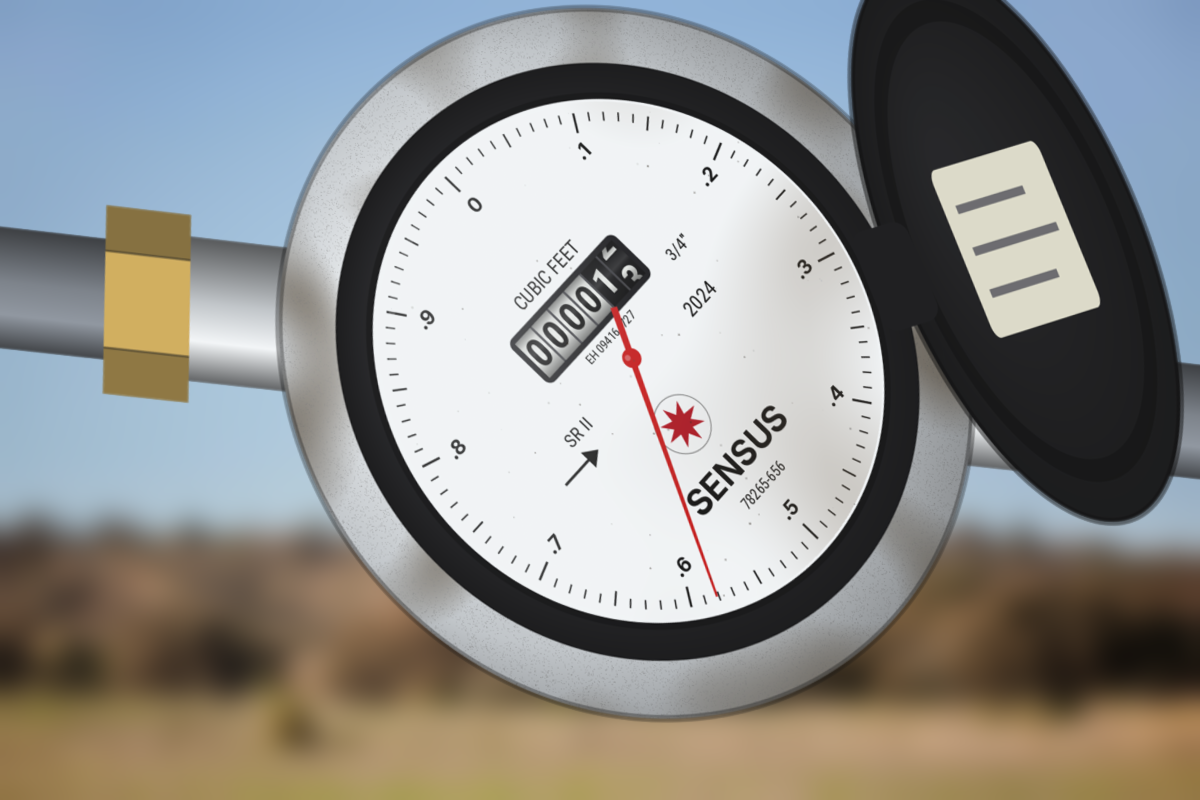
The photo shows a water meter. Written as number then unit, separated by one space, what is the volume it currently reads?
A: 12.58 ft³
